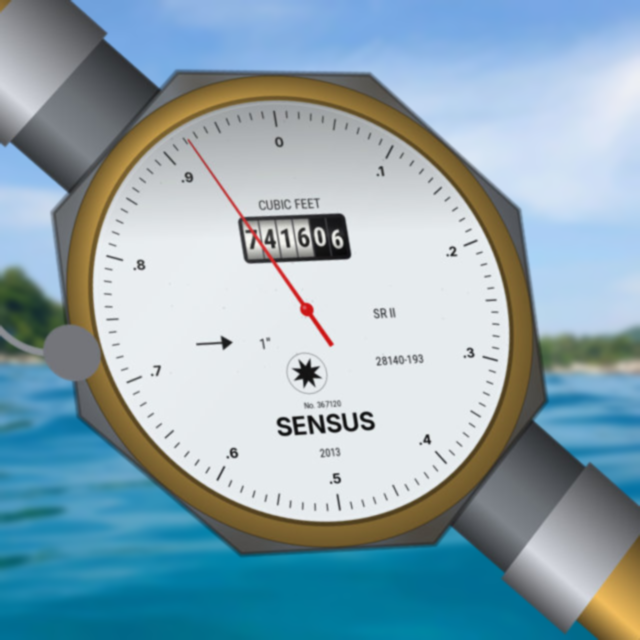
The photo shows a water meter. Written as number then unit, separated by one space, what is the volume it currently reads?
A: 741605.92 ft³
